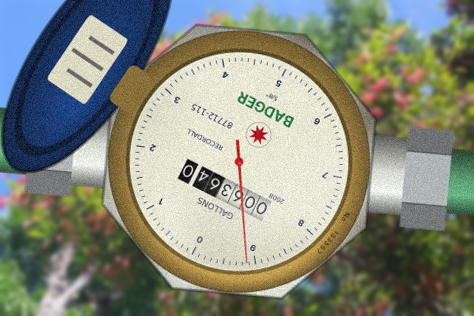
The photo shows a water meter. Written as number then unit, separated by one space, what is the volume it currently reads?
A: 63639.1 gal
